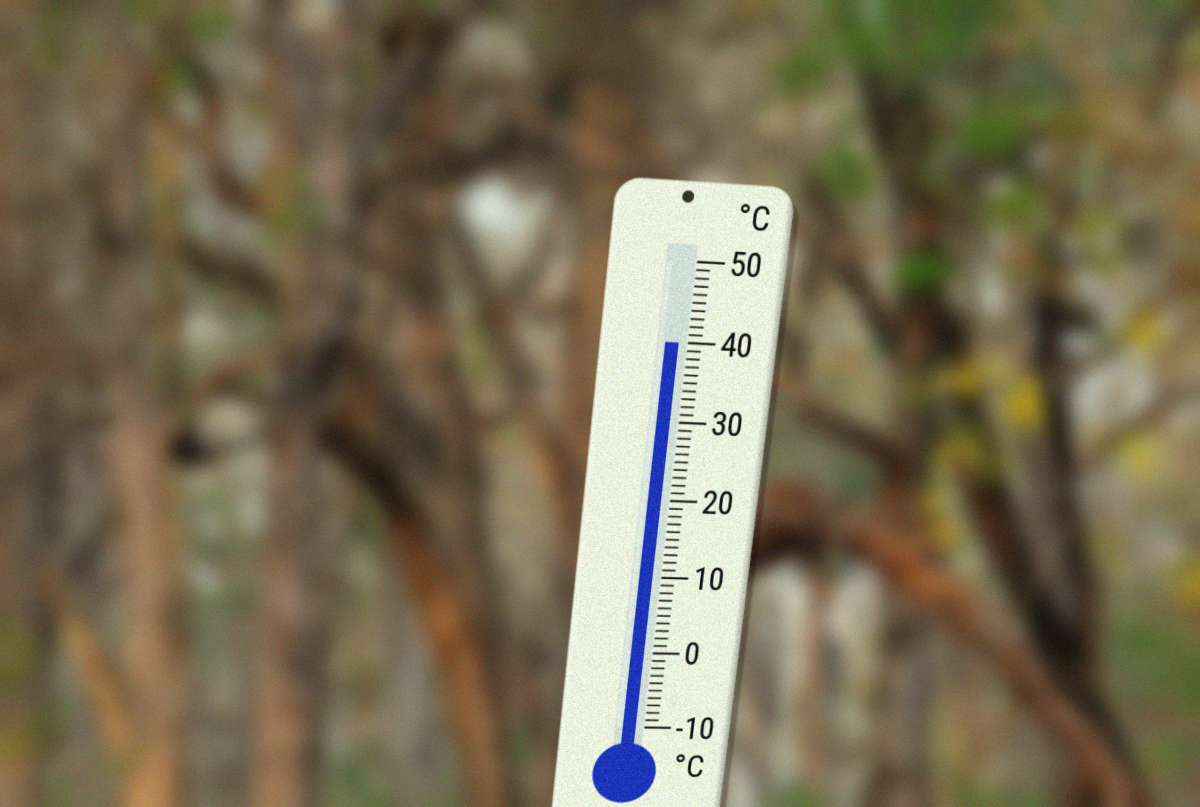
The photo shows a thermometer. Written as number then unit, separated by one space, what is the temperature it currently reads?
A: 40 °C
